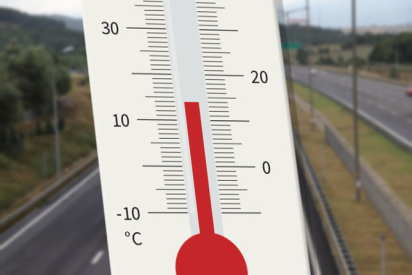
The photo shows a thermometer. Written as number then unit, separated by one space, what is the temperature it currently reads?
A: 14 °C
